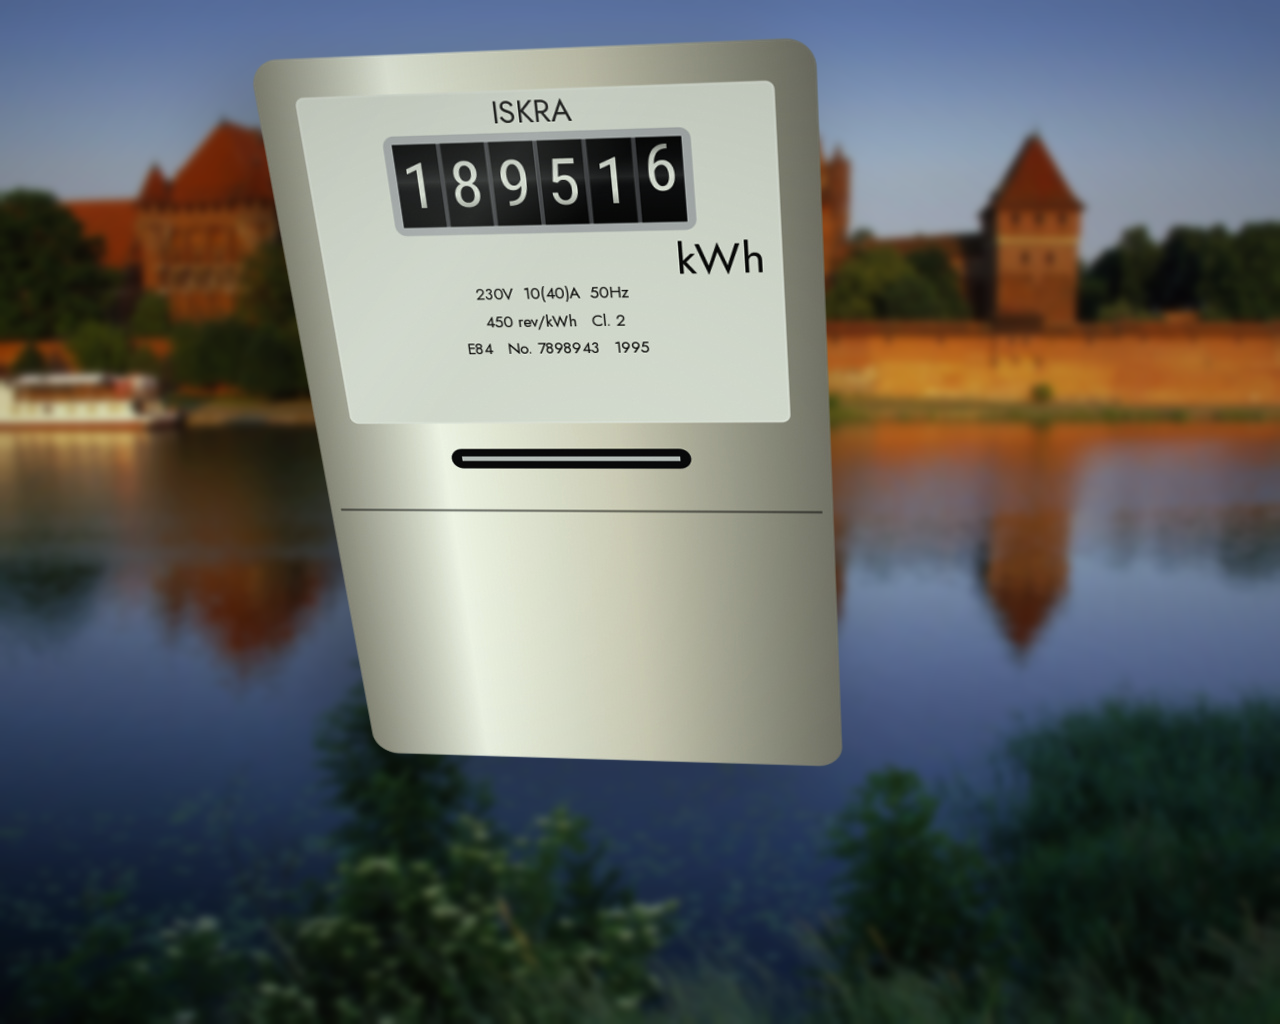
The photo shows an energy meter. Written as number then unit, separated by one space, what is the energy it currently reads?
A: 189516 kWh
